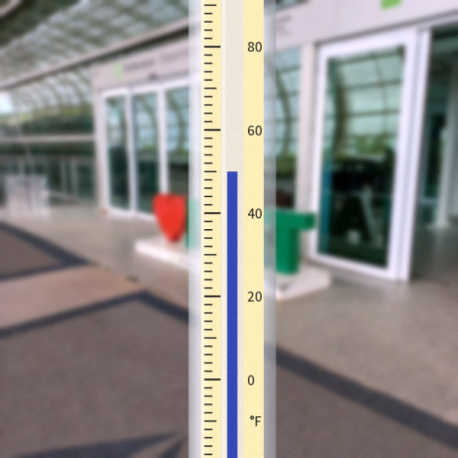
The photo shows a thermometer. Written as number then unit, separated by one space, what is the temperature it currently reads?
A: 50 °F
